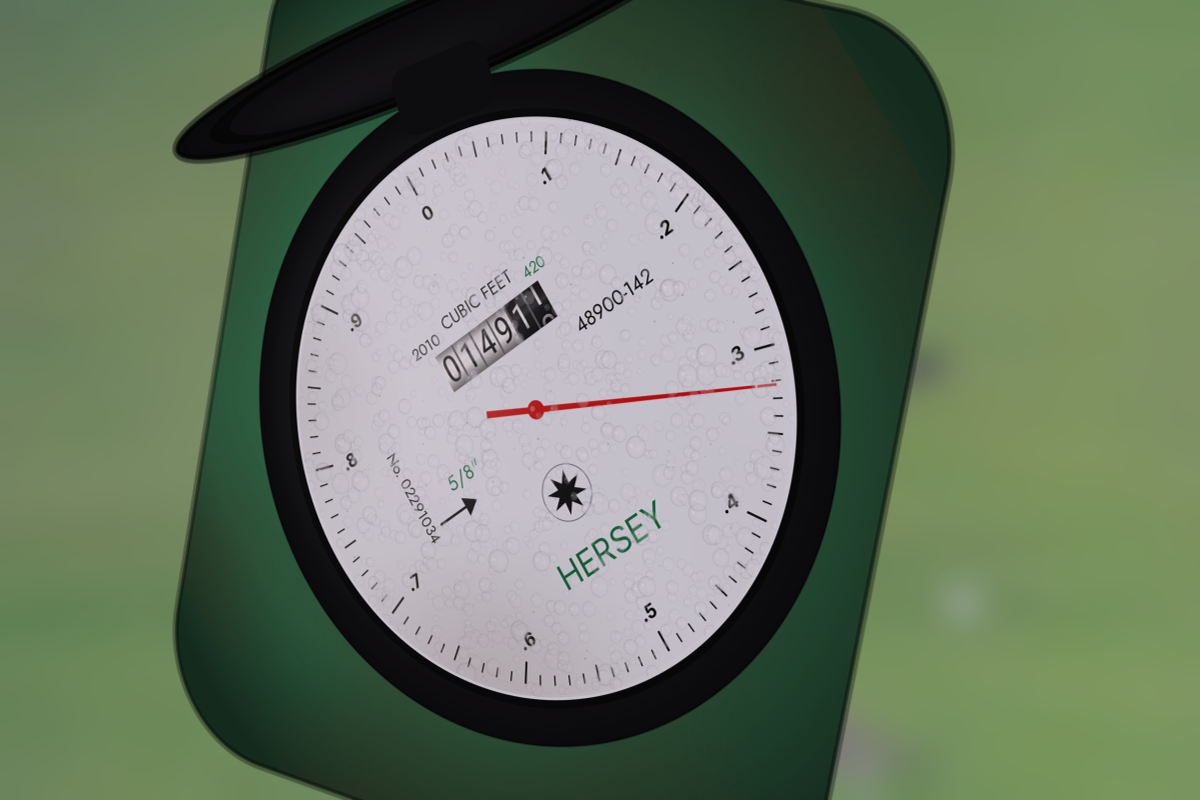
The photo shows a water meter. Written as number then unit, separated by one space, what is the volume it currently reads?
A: 14911.32 ft³
